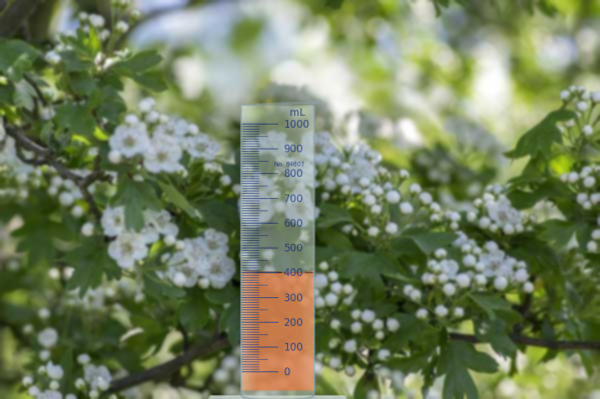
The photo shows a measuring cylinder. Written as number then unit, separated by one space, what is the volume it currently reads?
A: 400 mL
